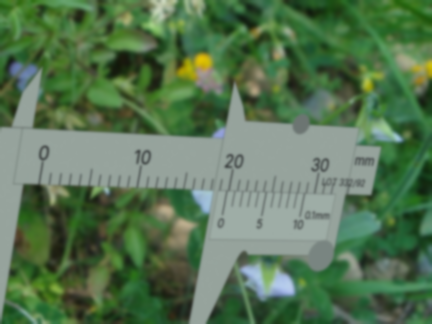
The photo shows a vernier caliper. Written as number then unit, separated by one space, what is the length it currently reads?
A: 19.8 mm
